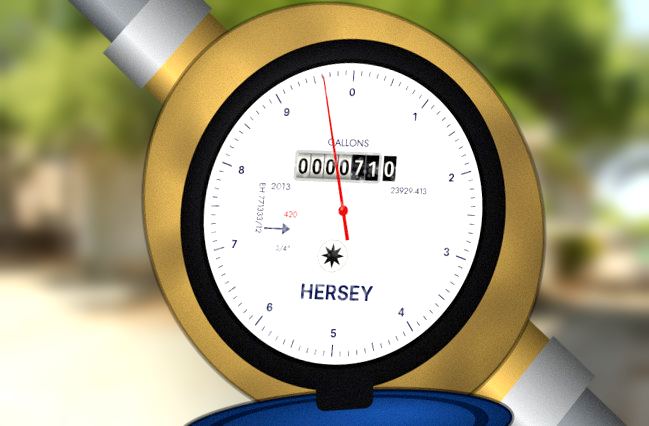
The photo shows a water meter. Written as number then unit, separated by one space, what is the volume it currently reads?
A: 709.6 gal
